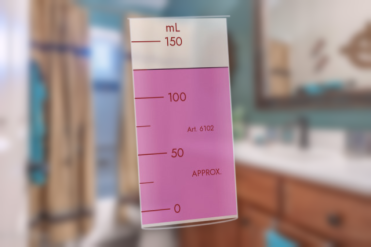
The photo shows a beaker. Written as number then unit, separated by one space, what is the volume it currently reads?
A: 125 mL
